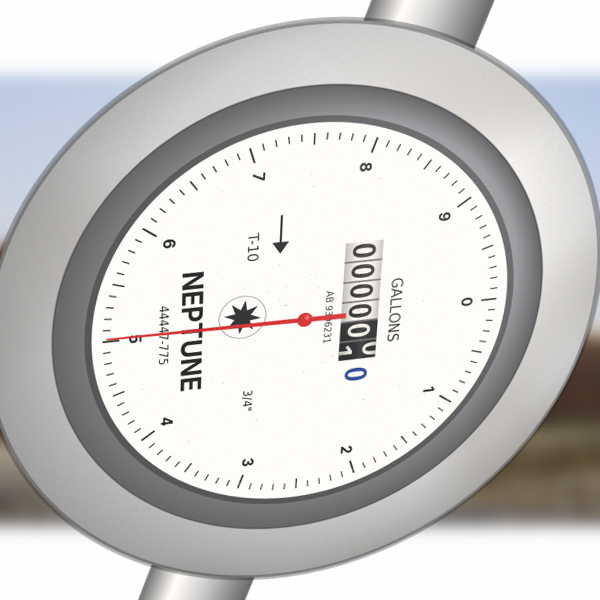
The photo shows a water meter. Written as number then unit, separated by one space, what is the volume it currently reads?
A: 5.0 gal
